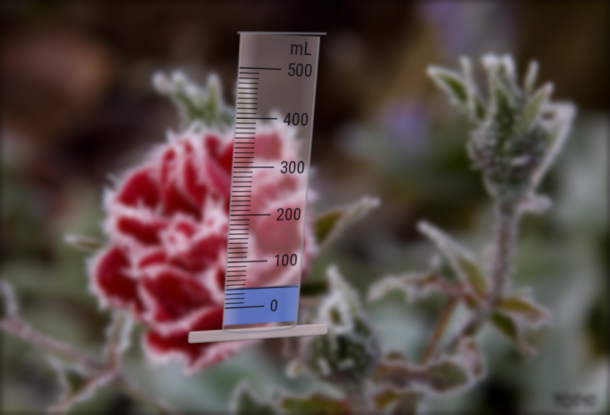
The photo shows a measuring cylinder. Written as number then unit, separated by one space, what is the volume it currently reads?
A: 40 mL
